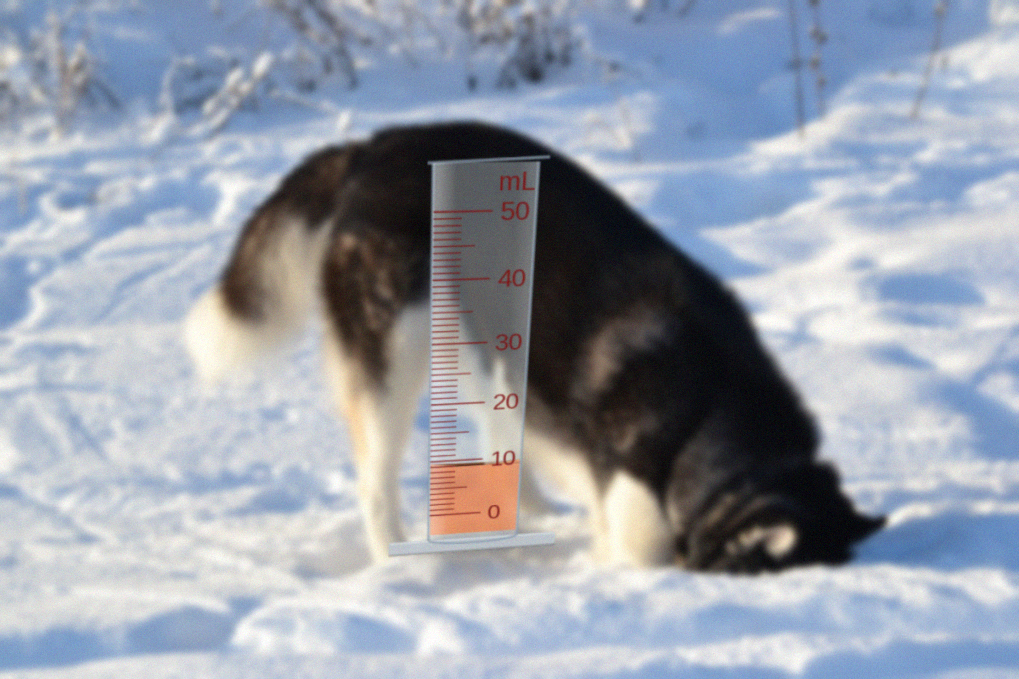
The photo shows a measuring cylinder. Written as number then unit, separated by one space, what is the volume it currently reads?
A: 9 mL
